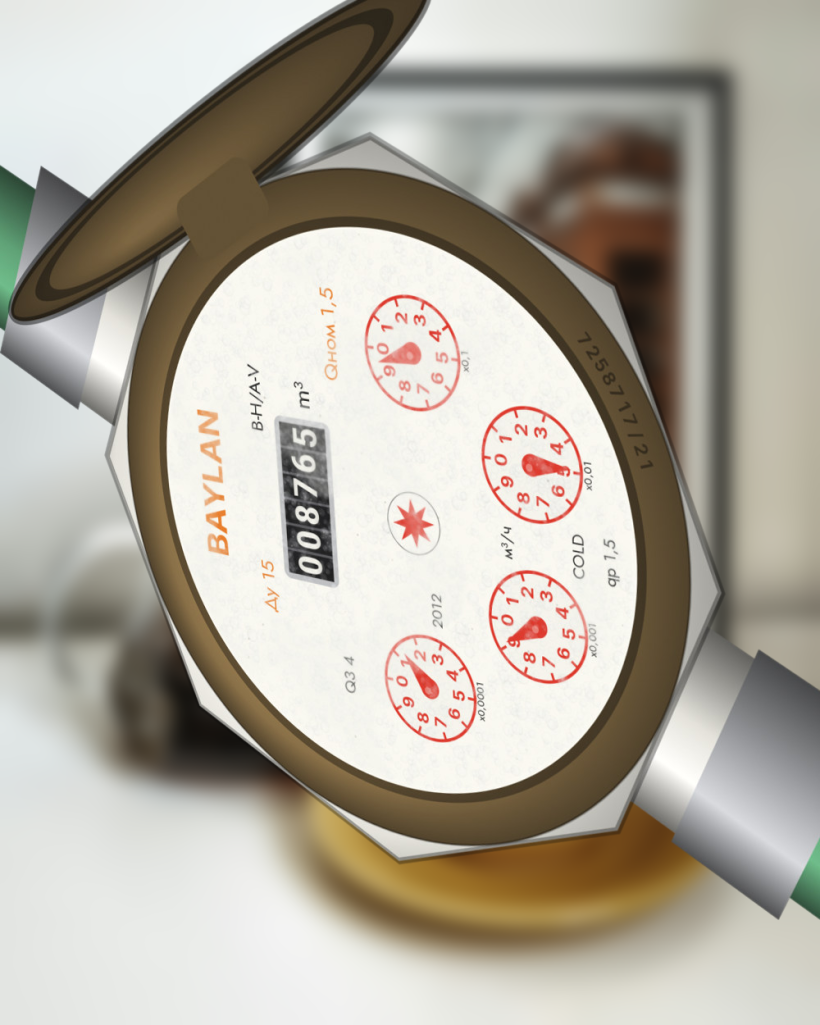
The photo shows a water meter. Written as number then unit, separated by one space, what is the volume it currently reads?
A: 8764.9491 m³
